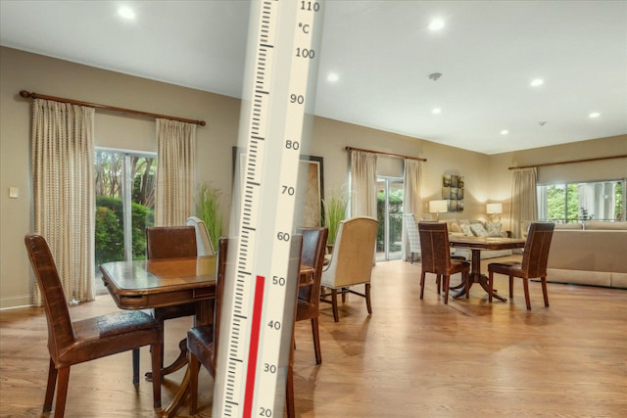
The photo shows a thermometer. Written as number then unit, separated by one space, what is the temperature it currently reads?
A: 50 °C
